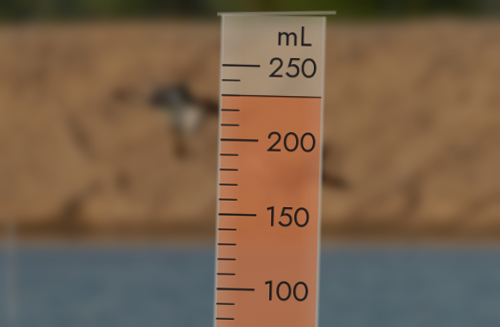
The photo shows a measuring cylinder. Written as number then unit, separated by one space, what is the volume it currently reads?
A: 230 mL
